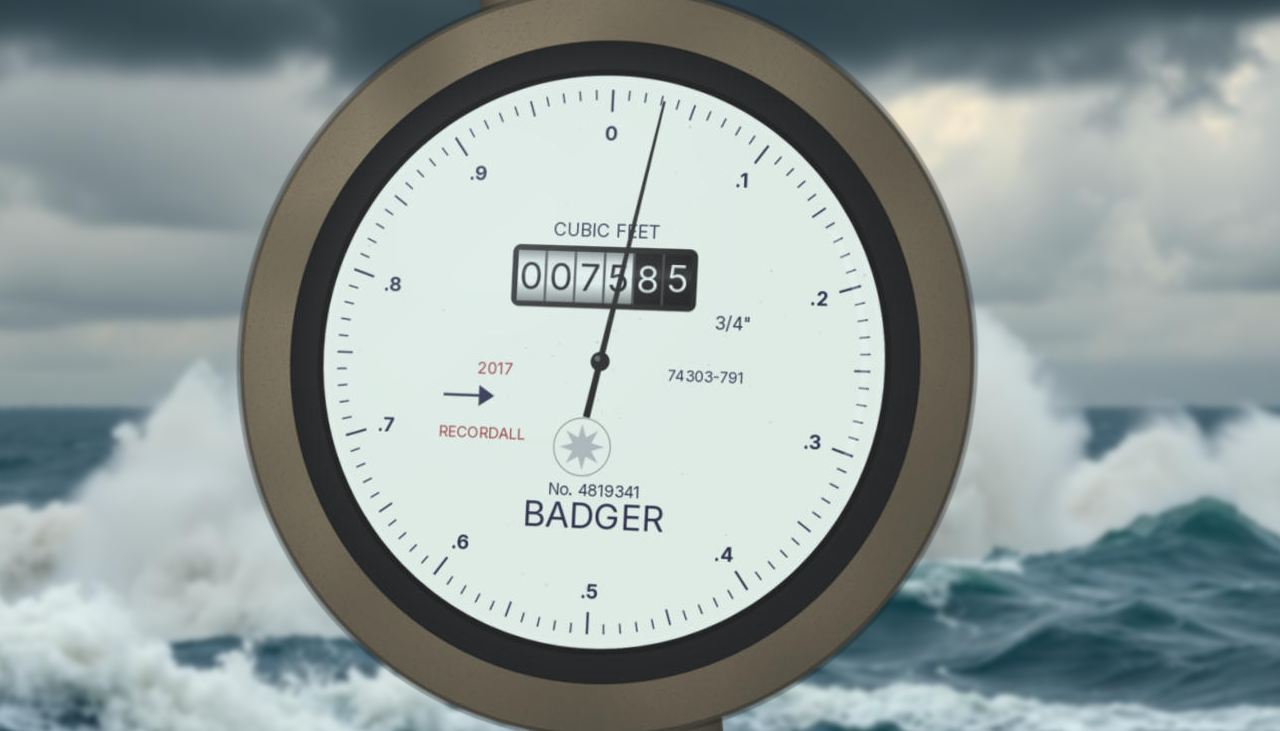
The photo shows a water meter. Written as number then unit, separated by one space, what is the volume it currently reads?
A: 7585.03 ft³
